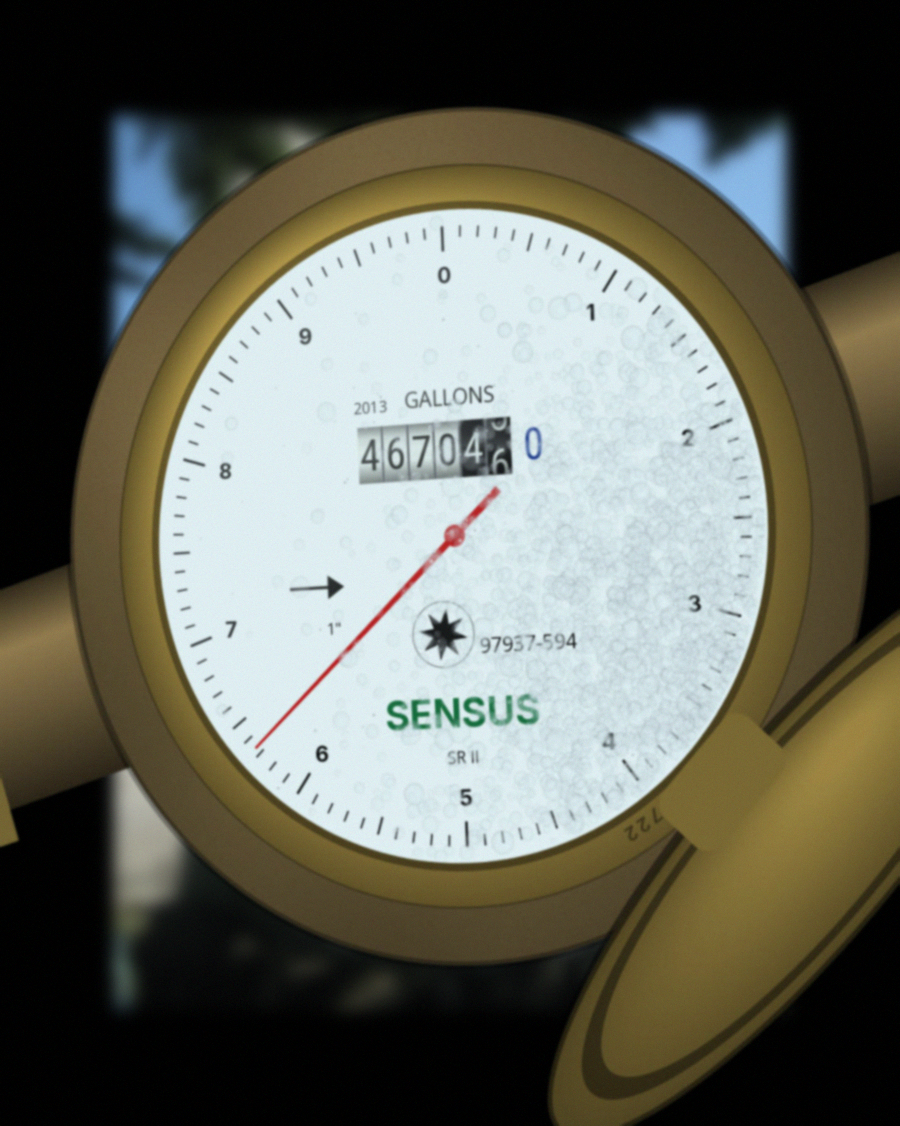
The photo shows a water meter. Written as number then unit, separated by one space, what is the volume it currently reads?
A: 4670456.3 gal
